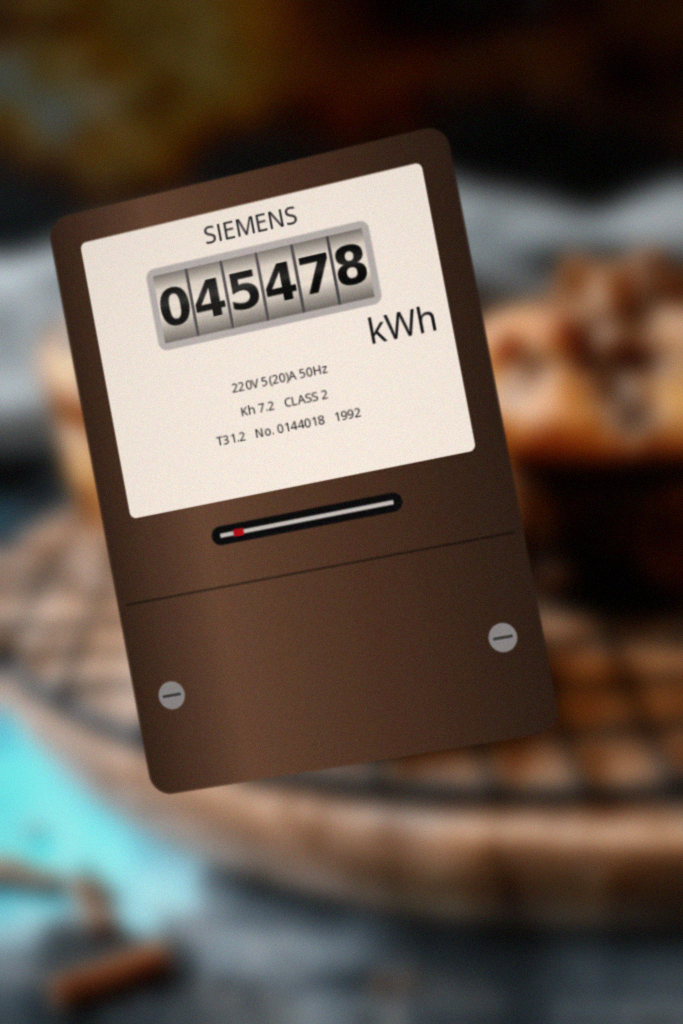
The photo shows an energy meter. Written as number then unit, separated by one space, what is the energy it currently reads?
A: 45478 kWh
